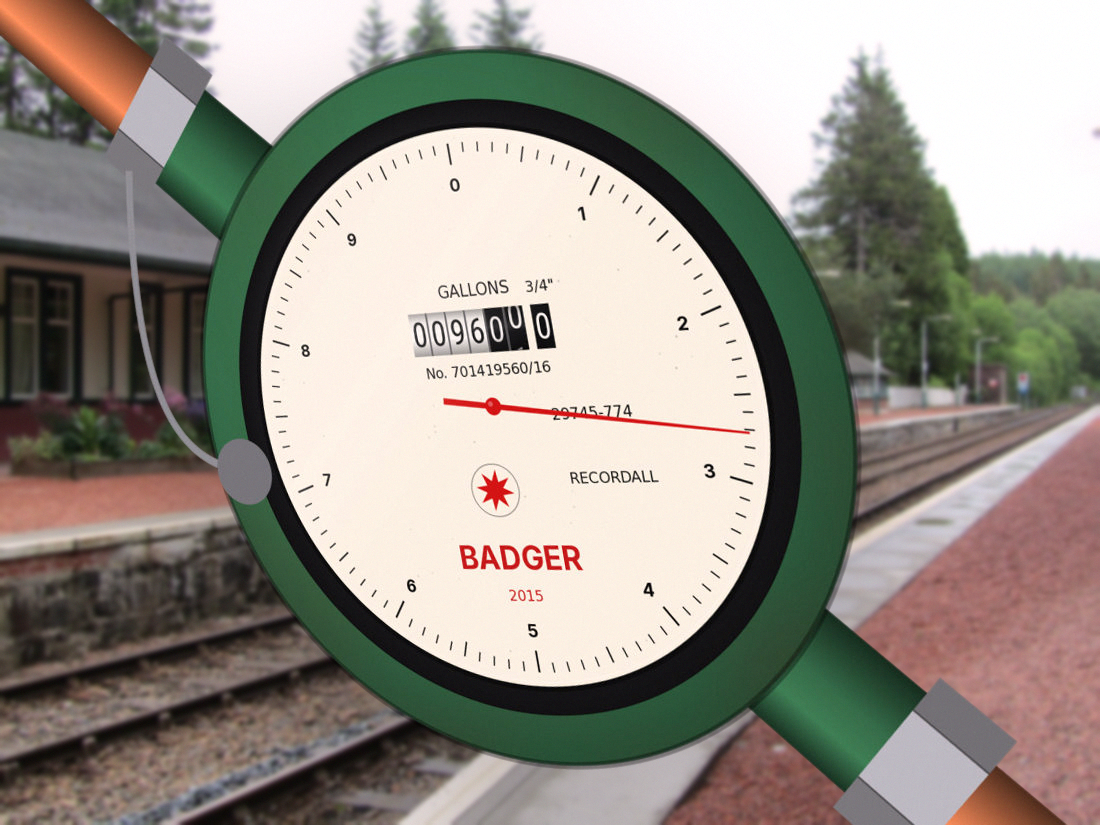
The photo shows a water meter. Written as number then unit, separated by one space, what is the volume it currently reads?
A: 96002.7 gal
